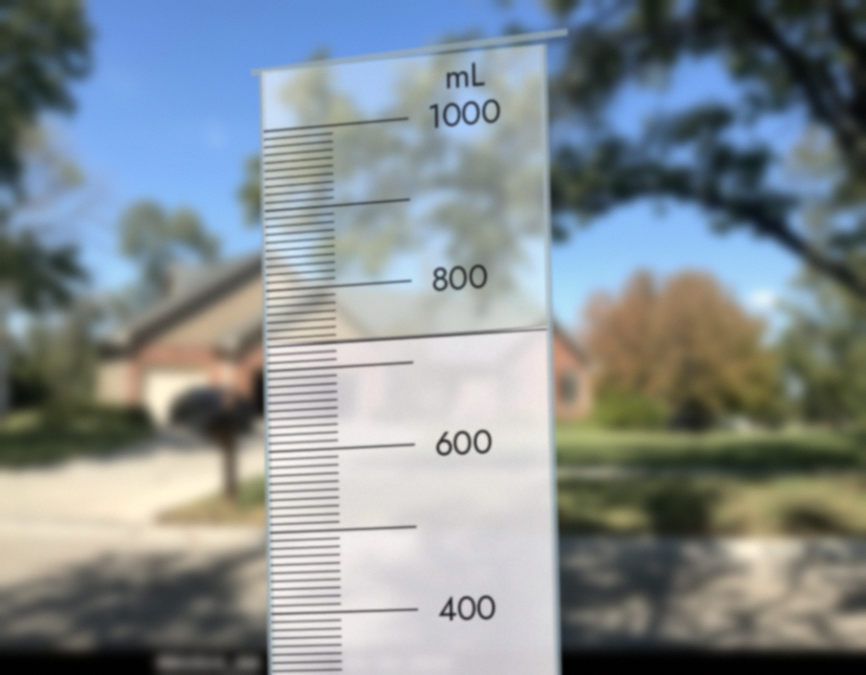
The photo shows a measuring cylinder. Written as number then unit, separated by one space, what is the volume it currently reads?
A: 730 mL
